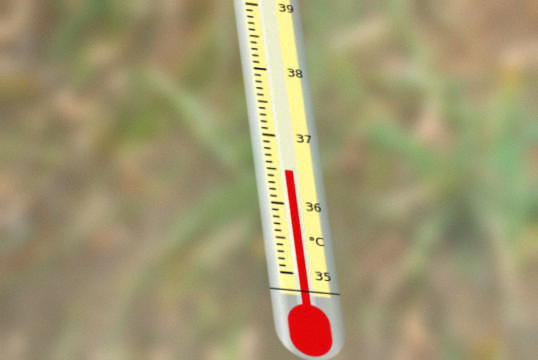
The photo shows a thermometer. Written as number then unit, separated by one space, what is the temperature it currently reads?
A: 36.5 °C
